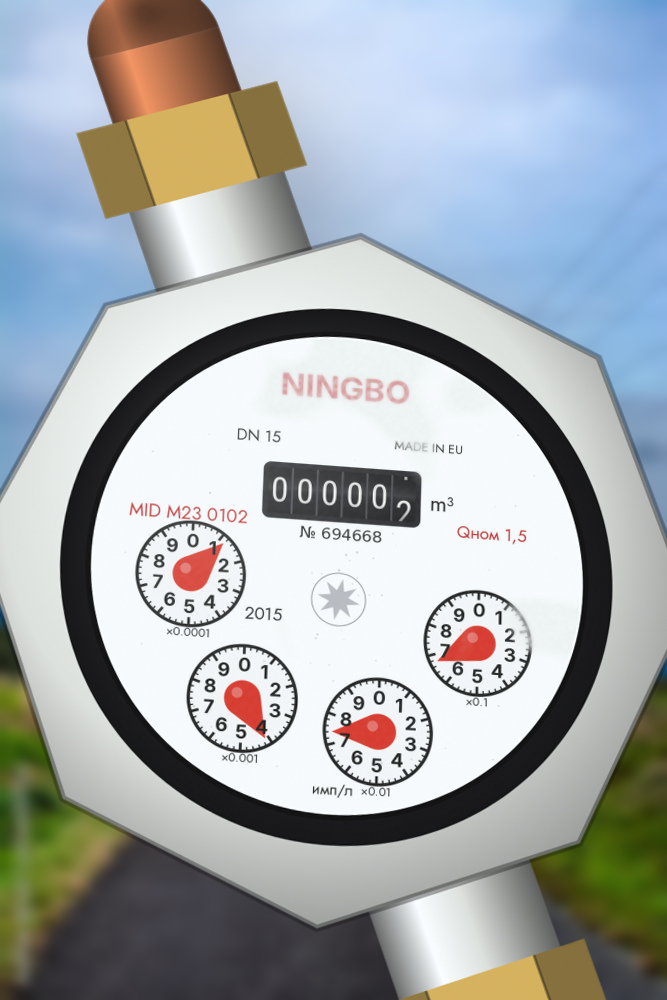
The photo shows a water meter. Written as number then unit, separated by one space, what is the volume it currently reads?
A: 1.6741 m³
